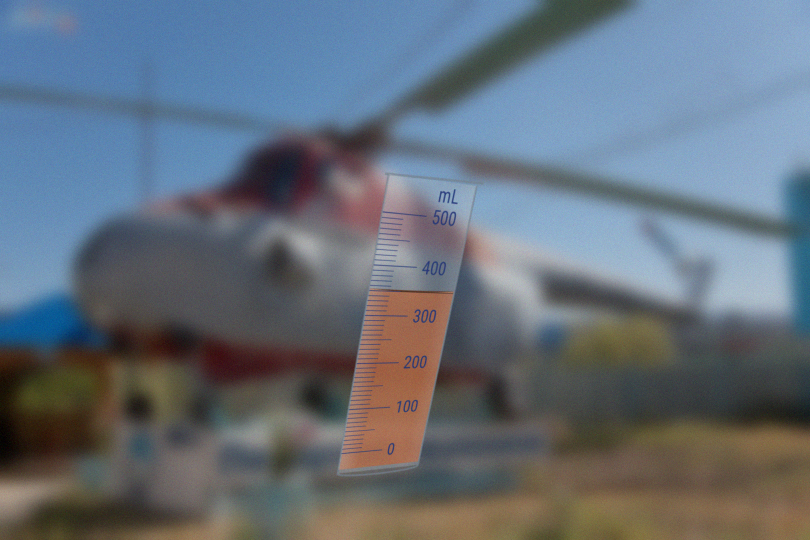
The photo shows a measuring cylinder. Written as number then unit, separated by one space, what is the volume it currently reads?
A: 350 mL
